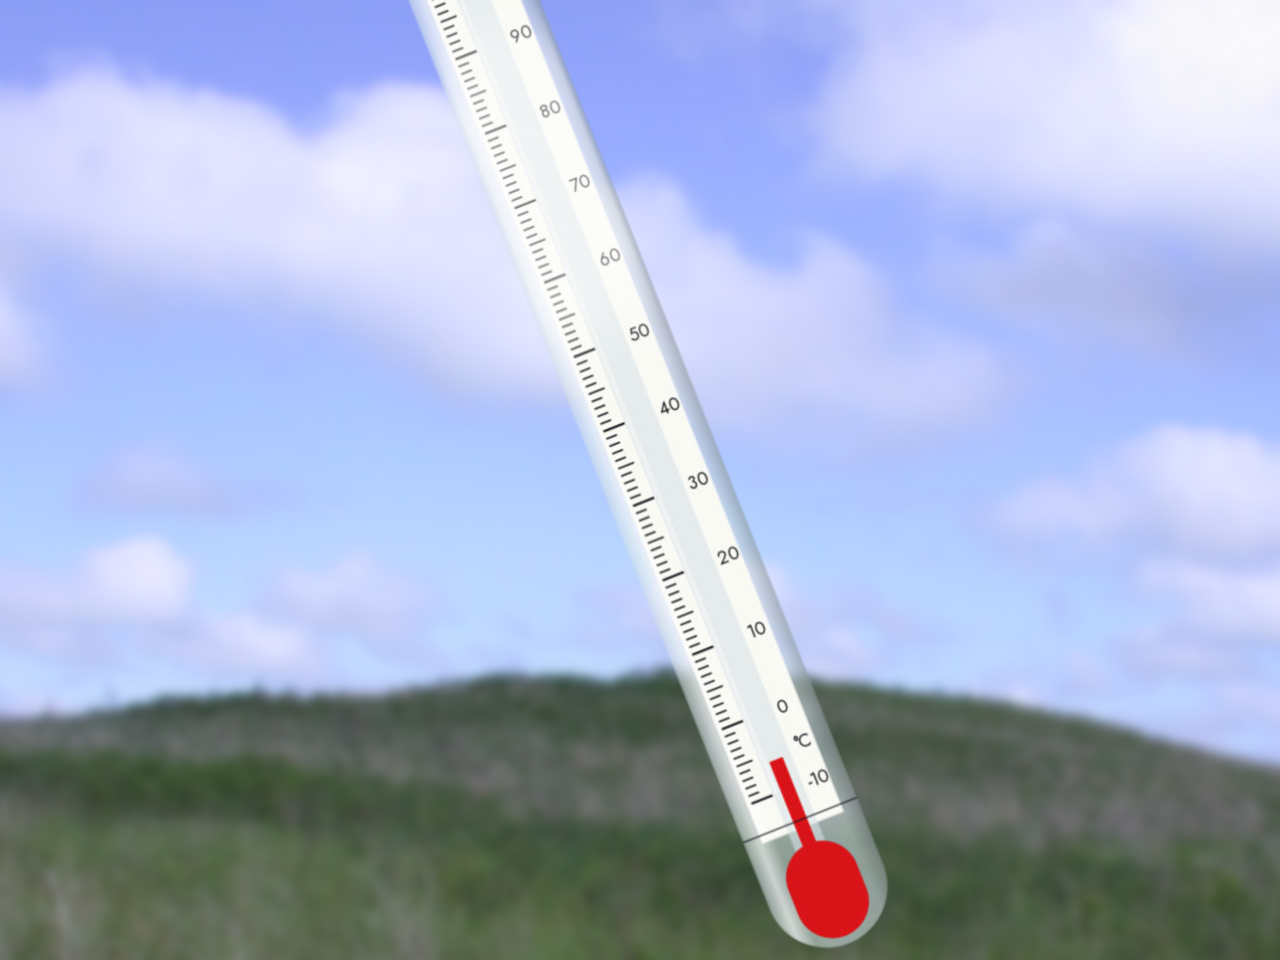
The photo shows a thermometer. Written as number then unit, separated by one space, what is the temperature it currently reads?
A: -6 °C
